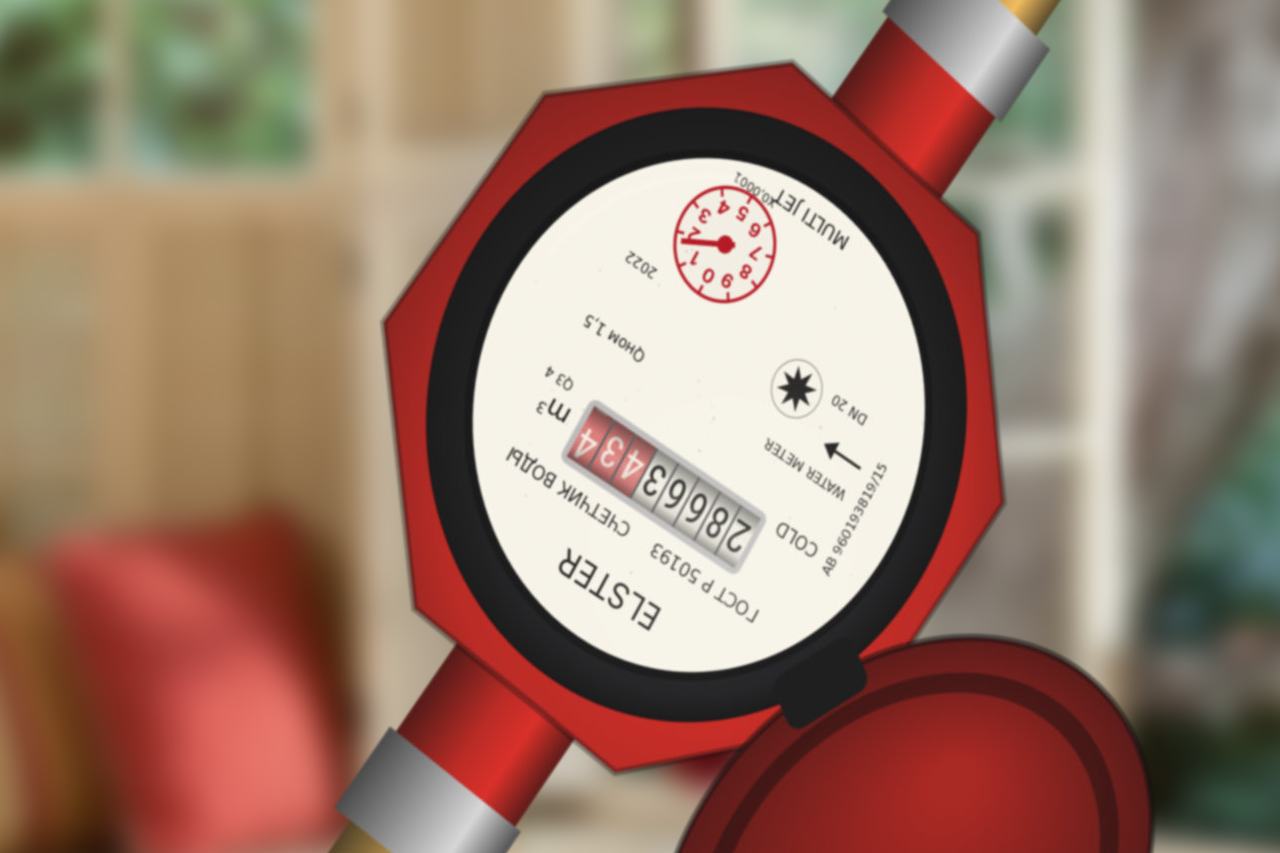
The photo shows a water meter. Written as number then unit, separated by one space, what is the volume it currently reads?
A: 28663.4341 m³
